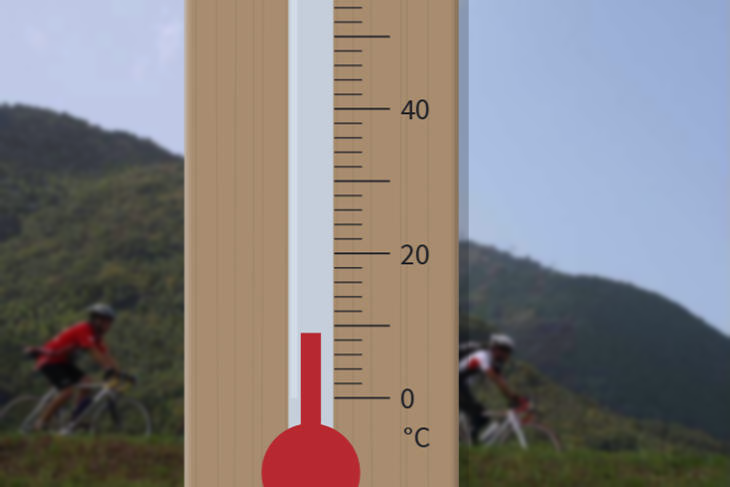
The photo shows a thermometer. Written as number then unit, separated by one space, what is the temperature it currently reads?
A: 9 °C
